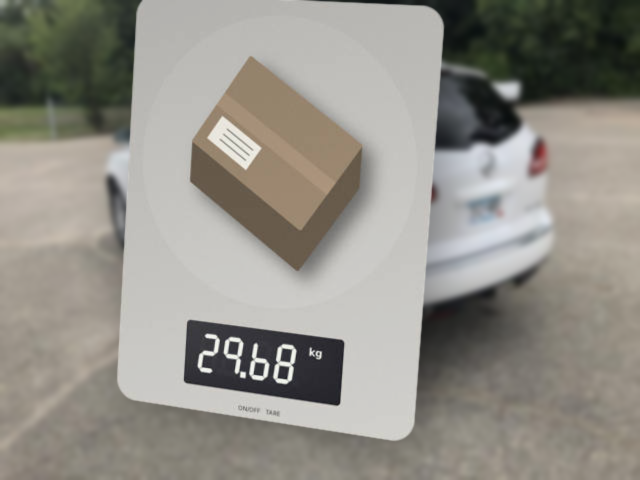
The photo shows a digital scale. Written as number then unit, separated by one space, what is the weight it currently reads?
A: 29.68 kg
